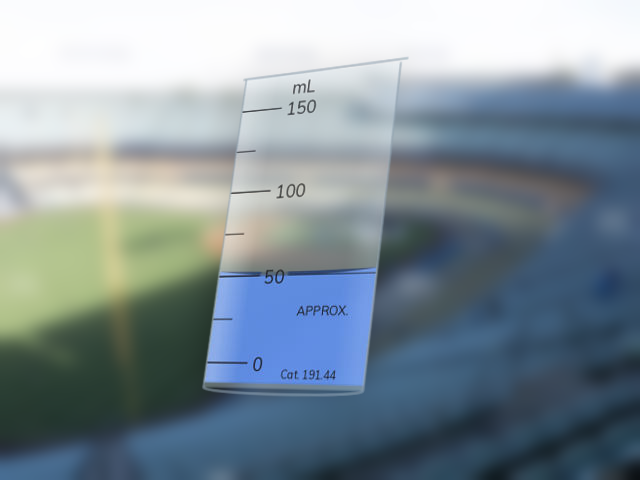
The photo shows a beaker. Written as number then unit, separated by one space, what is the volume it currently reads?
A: 50 mL
